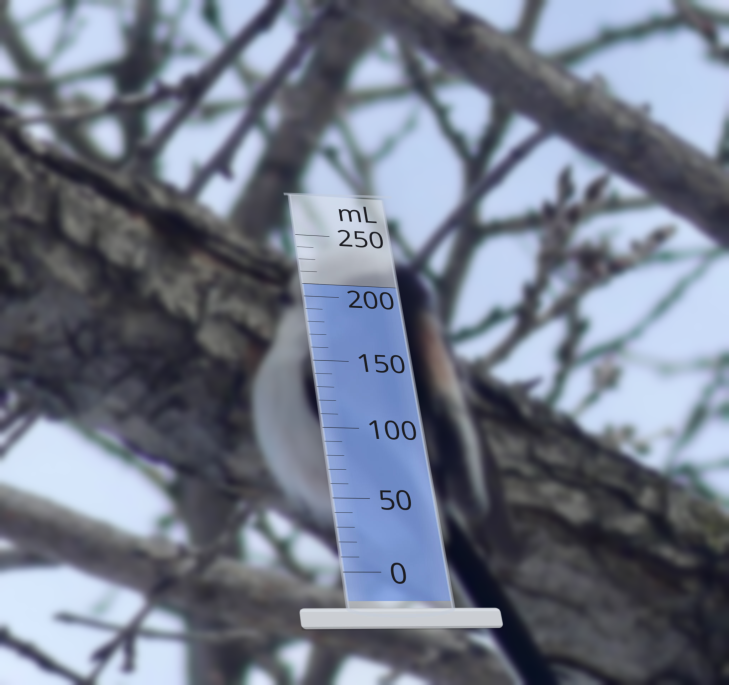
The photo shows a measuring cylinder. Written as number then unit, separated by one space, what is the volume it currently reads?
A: 210 mL
